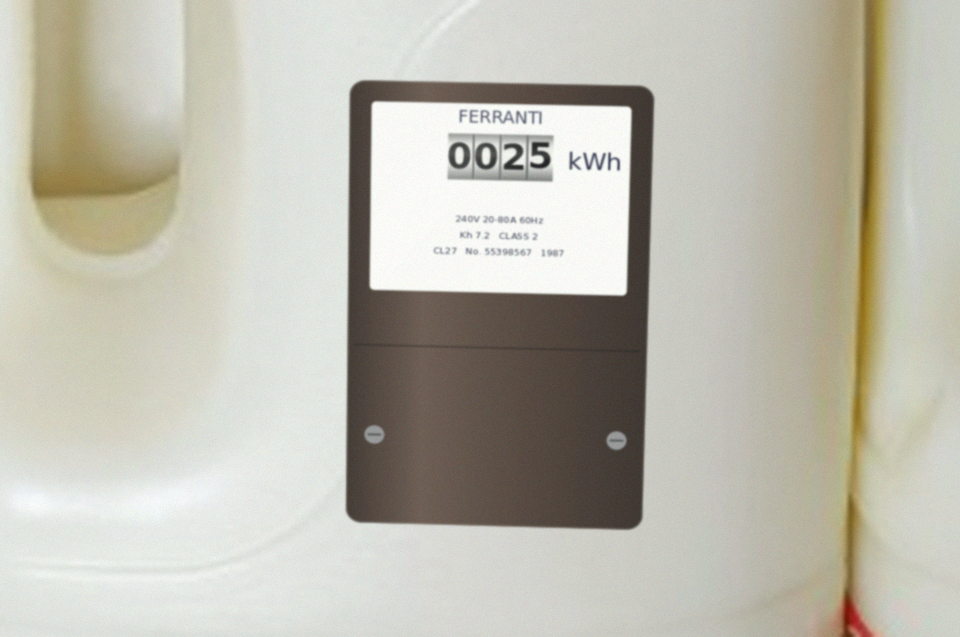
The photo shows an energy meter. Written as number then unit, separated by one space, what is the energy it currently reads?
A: 25 kWh
